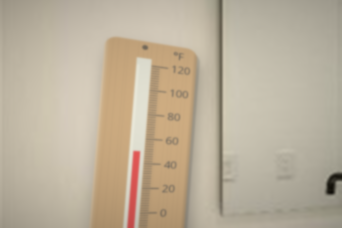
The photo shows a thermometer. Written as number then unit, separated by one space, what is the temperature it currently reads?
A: 50 °F
